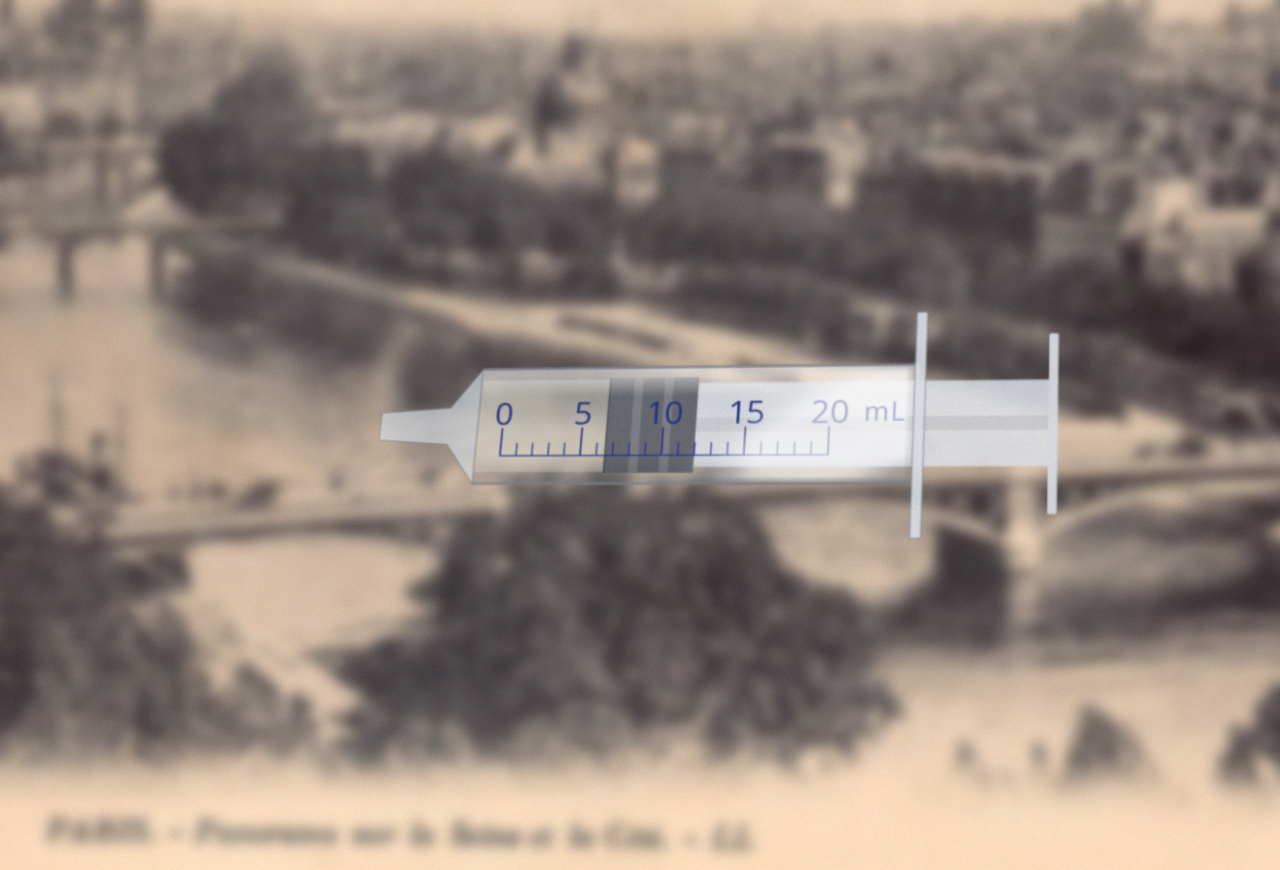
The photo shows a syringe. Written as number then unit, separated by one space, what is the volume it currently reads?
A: 6.5 mL
